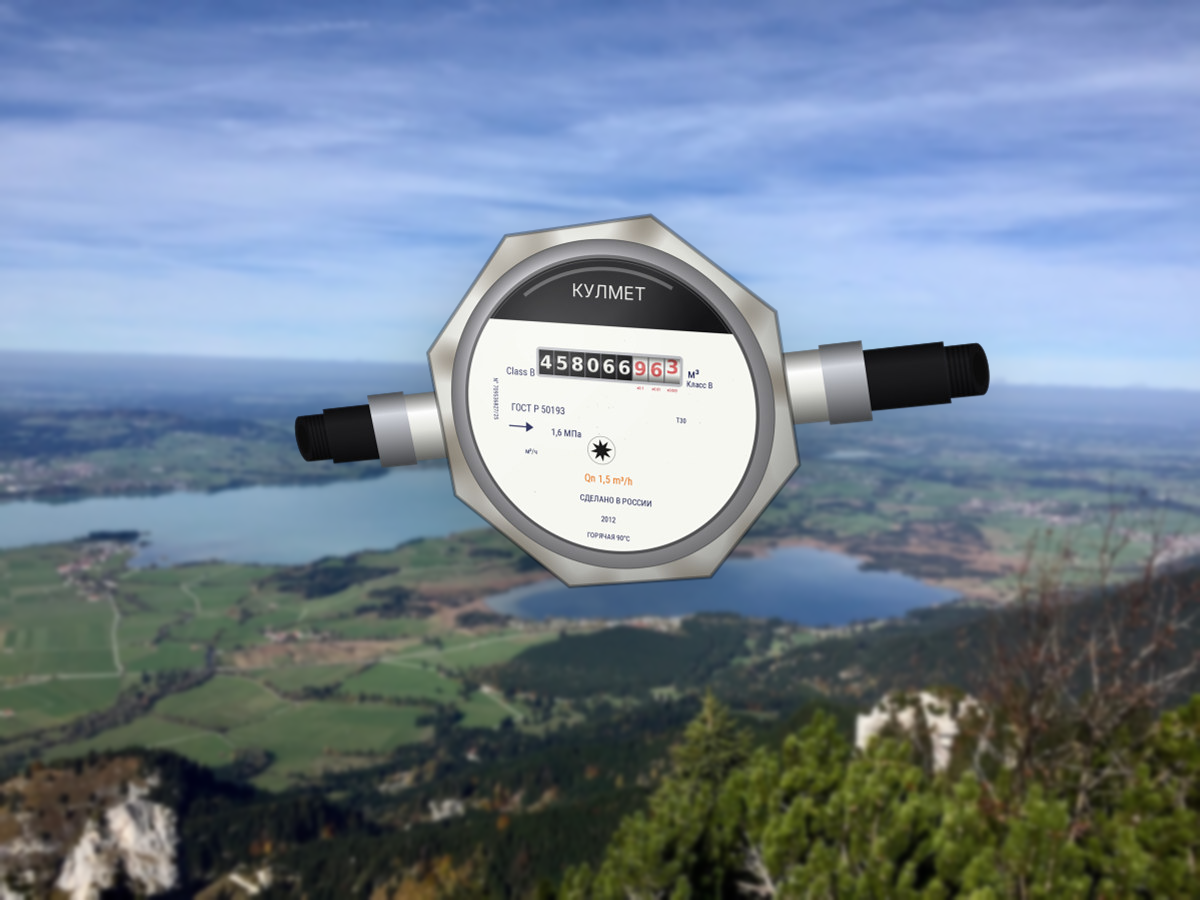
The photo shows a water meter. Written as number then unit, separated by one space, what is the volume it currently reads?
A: 458066.963 m³
